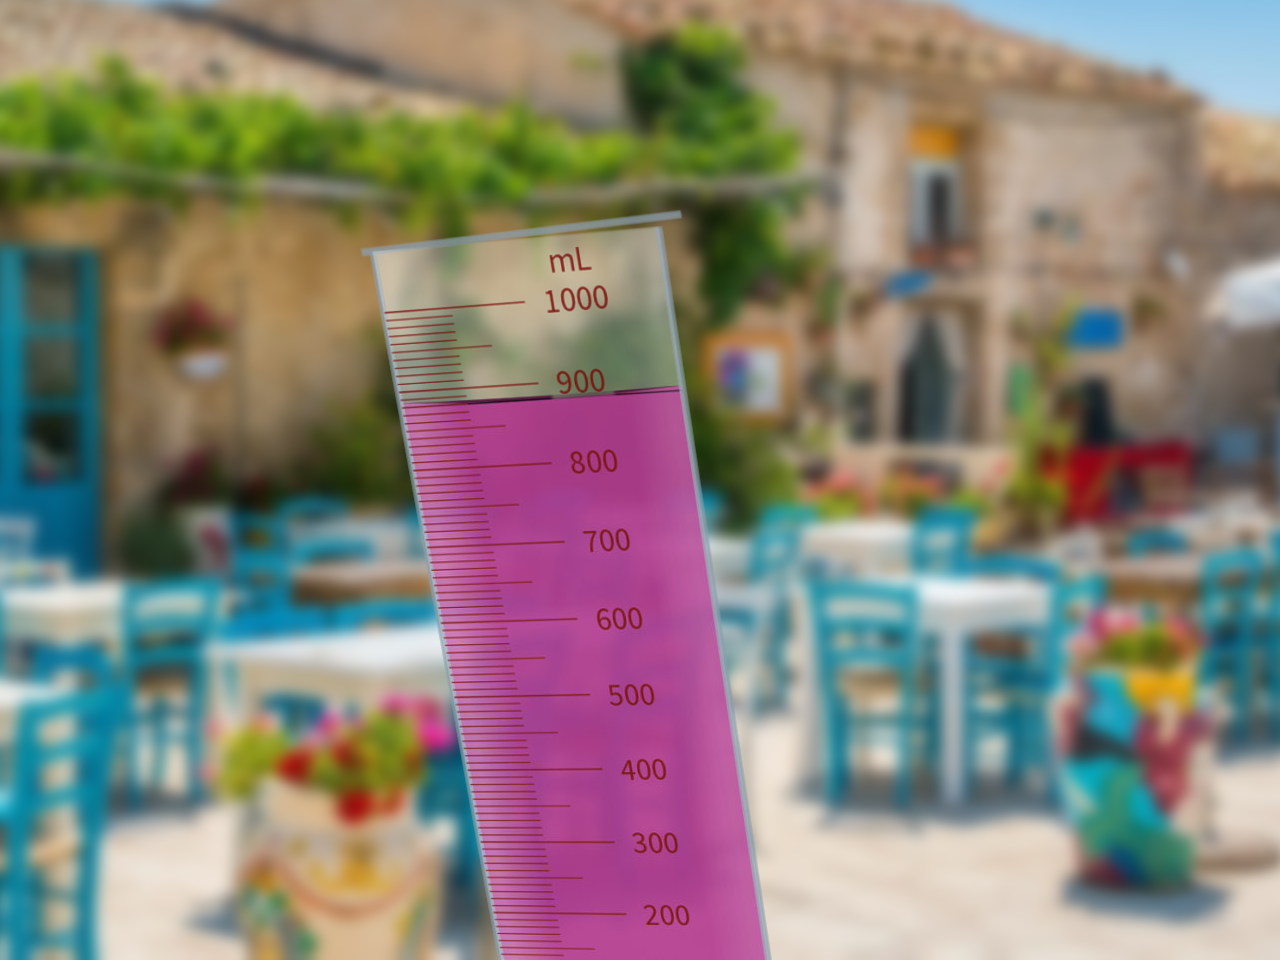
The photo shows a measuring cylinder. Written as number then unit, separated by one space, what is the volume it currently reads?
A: 880 mL
